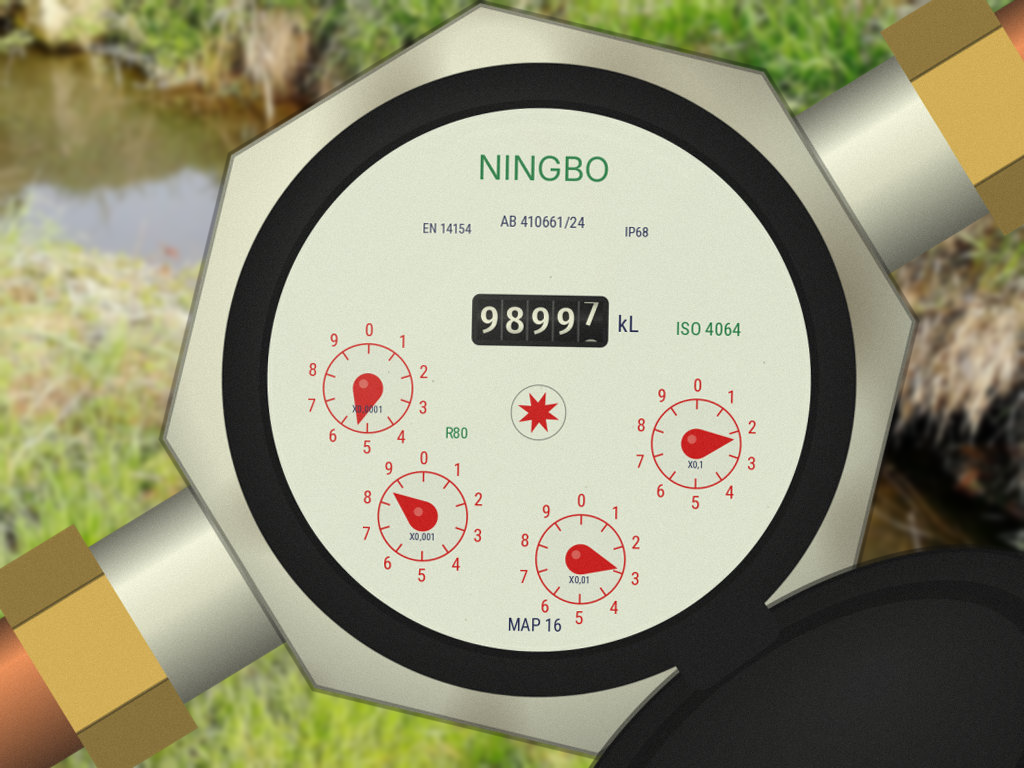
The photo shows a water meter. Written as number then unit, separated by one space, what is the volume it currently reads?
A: 98997.2285 kL
